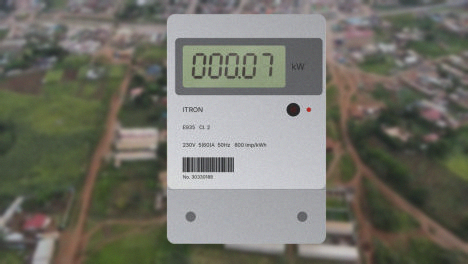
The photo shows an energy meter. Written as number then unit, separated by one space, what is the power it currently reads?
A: 0.07 kW
